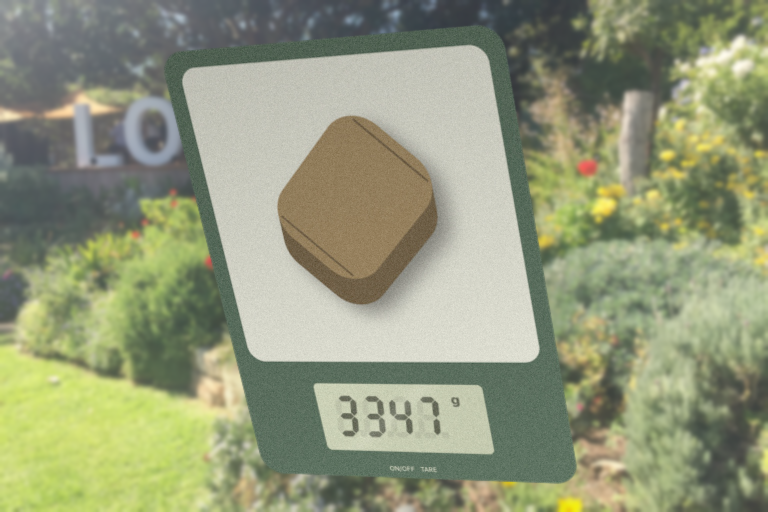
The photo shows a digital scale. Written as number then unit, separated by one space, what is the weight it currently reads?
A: 3347 g
